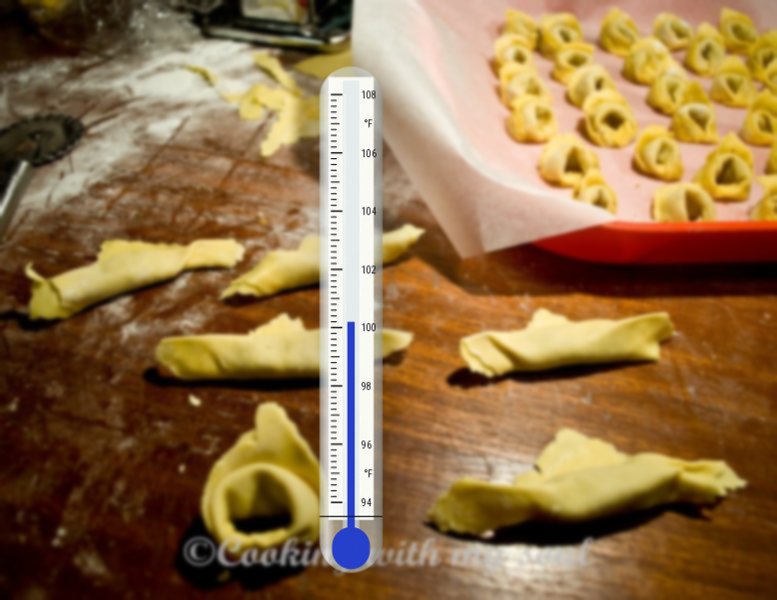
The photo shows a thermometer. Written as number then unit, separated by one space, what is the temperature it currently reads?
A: 100.2 °F
